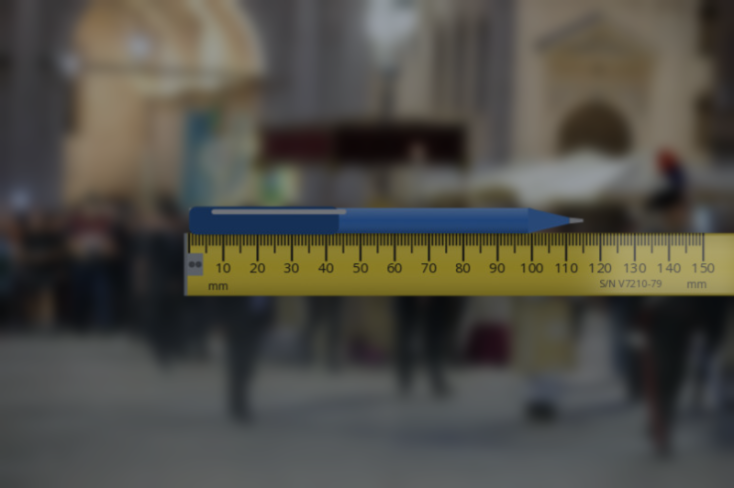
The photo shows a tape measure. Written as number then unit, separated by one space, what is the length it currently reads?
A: 115 mm
